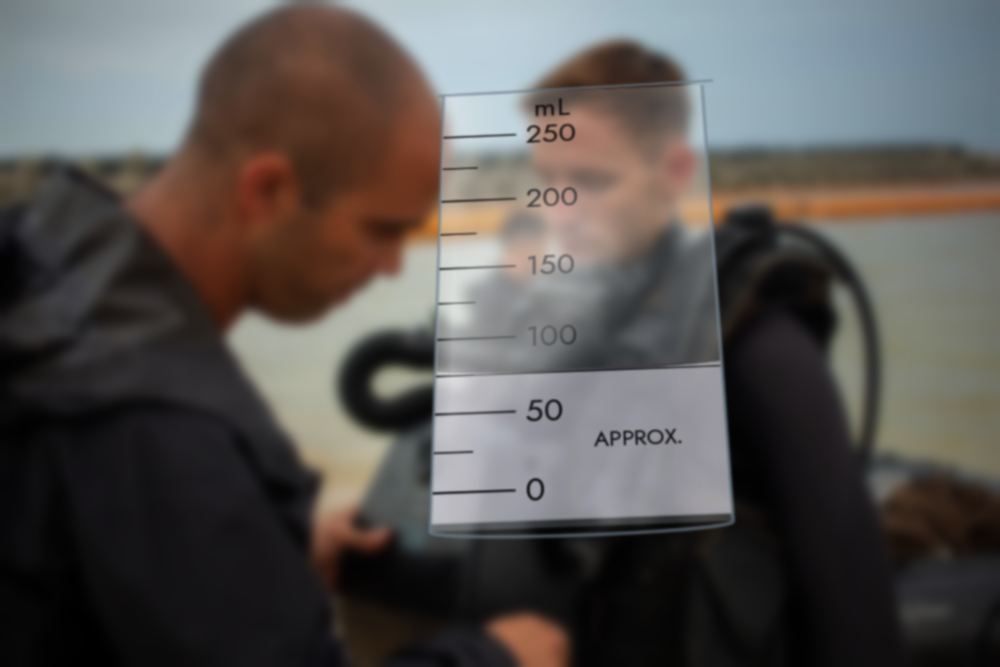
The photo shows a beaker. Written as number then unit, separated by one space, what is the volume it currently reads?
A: 75 mL
